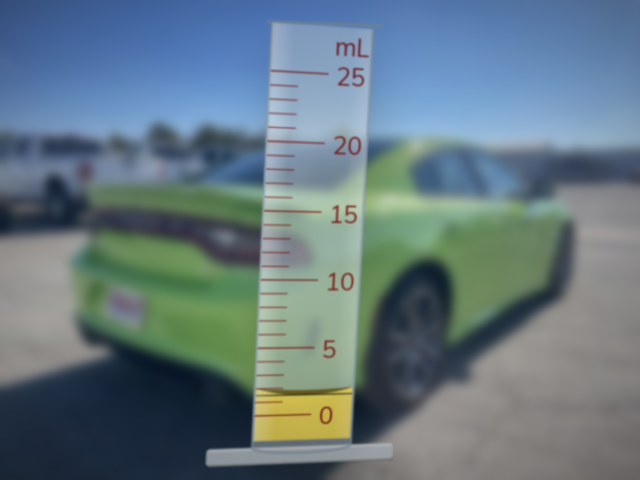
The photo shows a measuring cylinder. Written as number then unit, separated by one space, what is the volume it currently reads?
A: 1.5 mL
